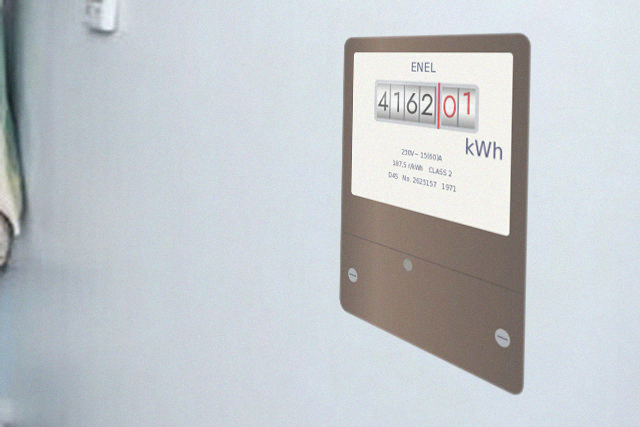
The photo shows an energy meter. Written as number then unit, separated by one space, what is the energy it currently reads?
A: 4162.01 kWh
